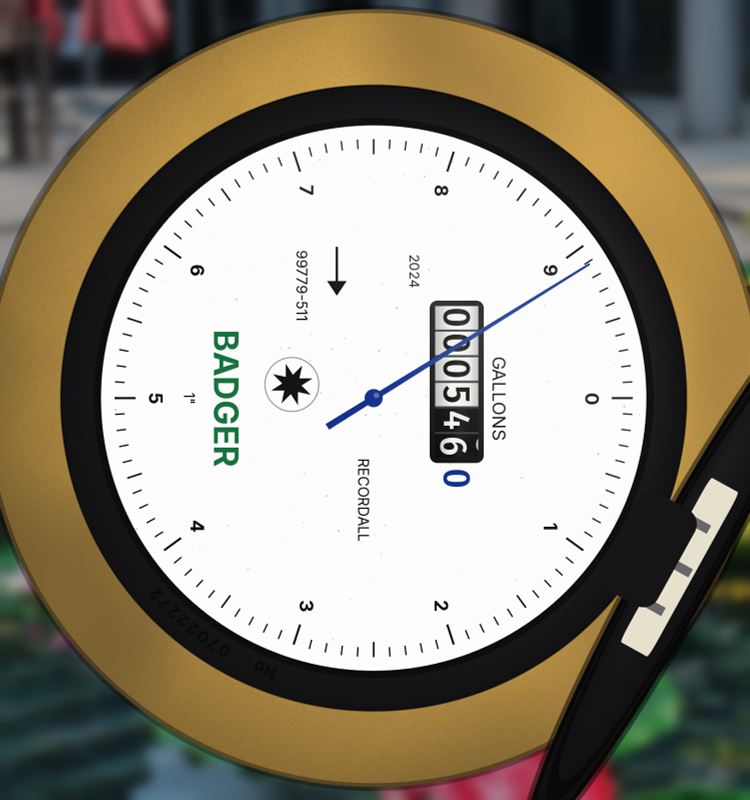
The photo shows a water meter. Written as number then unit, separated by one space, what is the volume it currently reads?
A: 5459.1 gal
